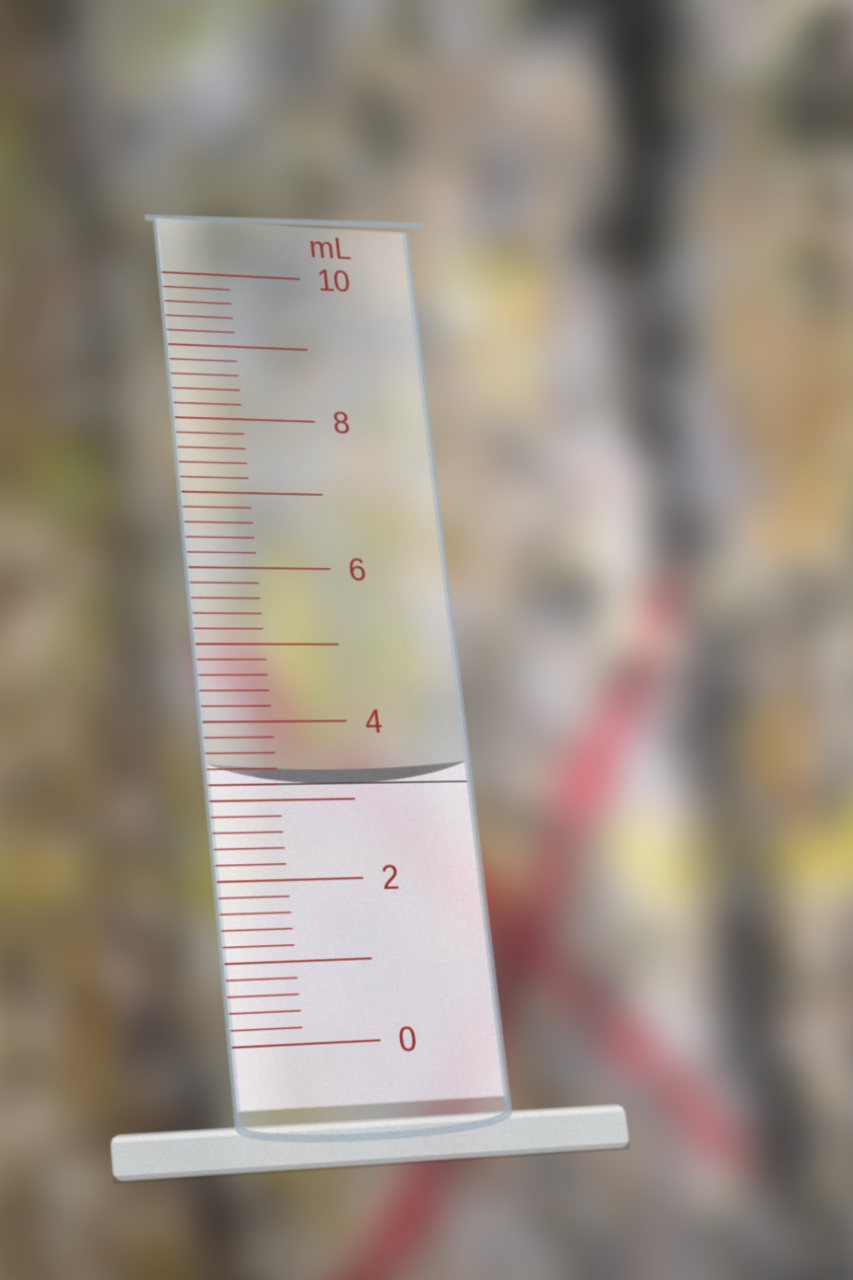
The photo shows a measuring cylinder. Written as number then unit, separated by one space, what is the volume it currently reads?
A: 3.2 mL
